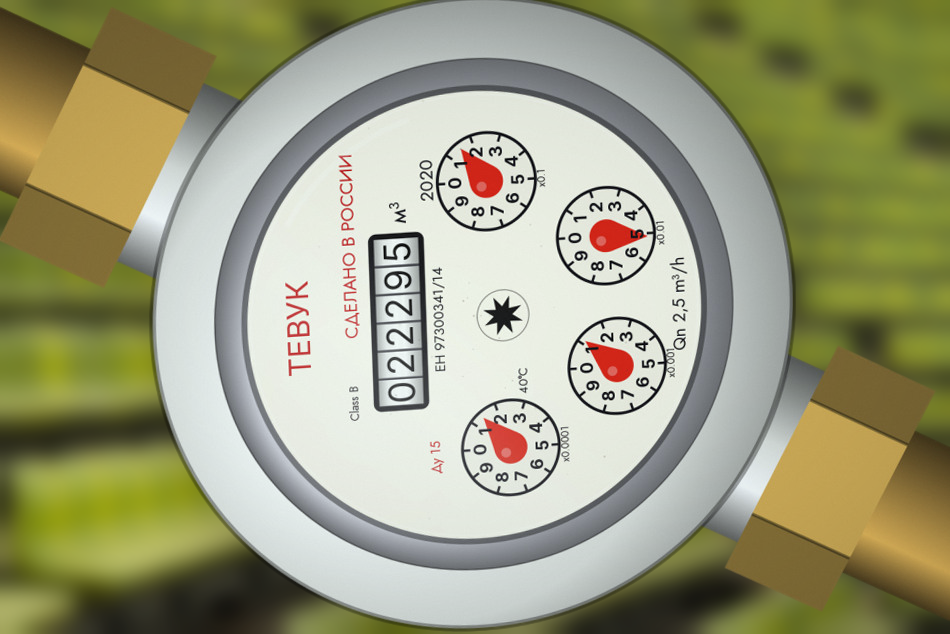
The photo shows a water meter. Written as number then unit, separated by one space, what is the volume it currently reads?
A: 22295.1511 m³
